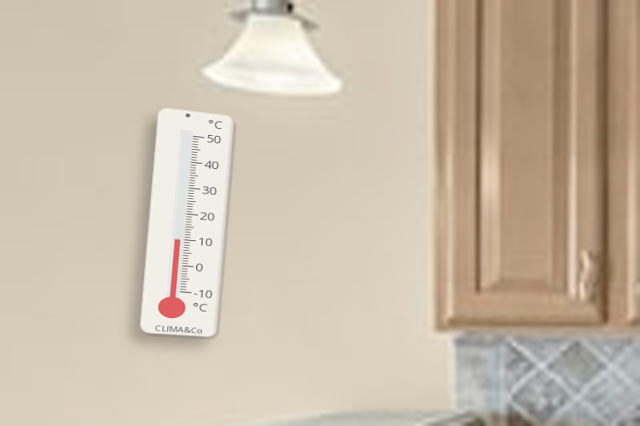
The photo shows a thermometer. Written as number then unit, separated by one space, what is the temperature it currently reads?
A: 10 °C
